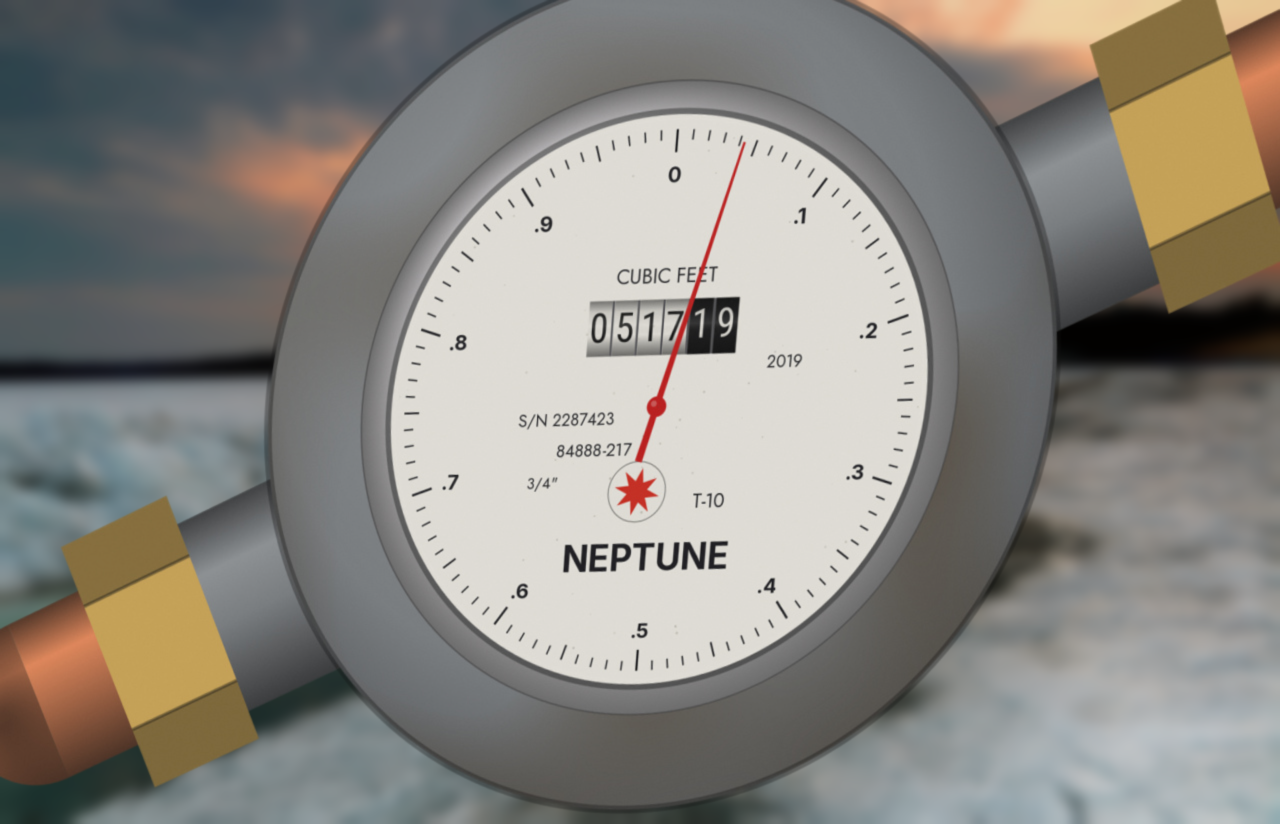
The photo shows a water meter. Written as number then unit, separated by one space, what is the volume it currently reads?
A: 51719.04 ft³
